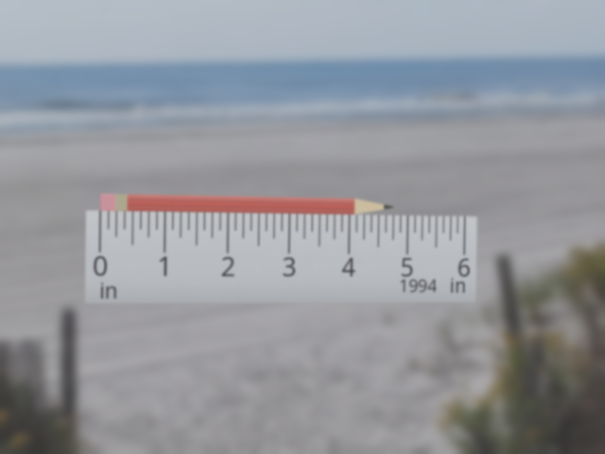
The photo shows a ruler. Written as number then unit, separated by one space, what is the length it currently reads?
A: 4.75 in
